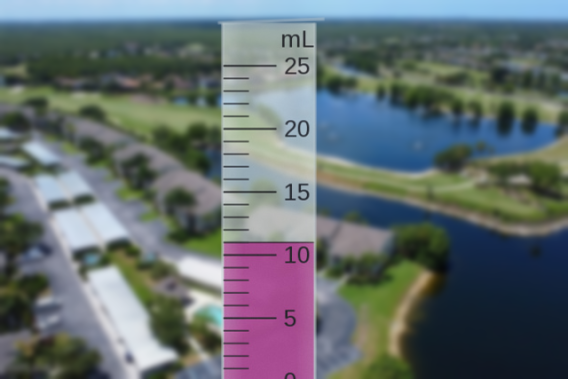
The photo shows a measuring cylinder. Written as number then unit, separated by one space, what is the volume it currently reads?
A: 11 mL
